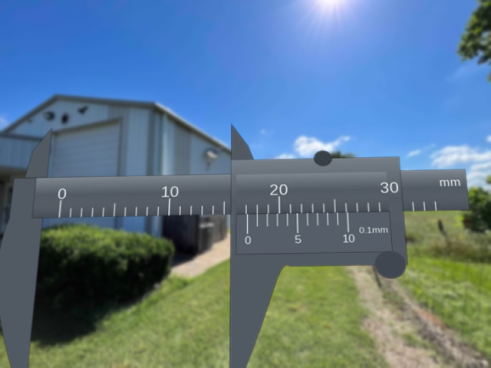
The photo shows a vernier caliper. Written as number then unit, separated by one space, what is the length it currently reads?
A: 17.1 mm
